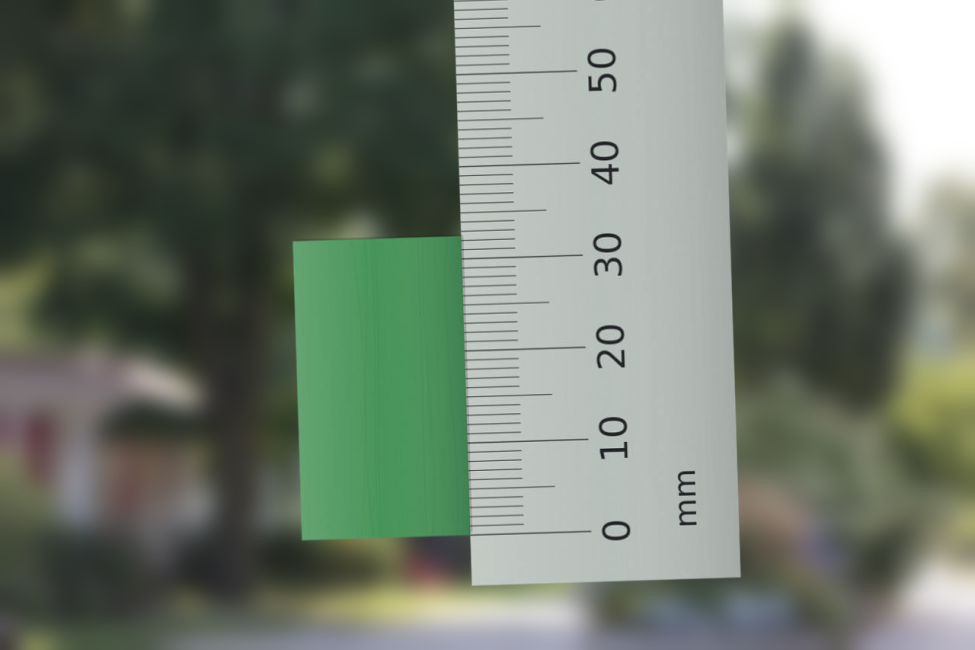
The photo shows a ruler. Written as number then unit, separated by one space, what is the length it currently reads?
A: 32.5 mm
